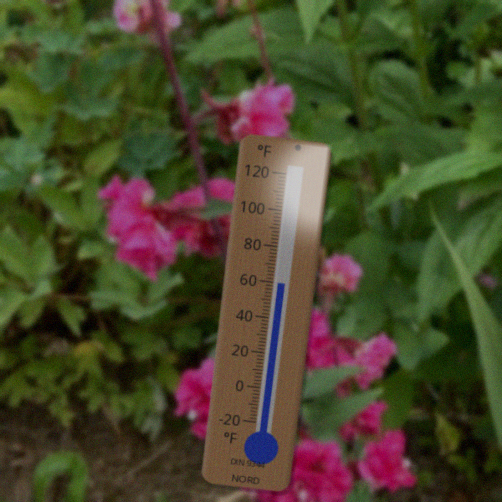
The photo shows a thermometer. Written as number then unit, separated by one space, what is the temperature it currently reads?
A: 60 °F
